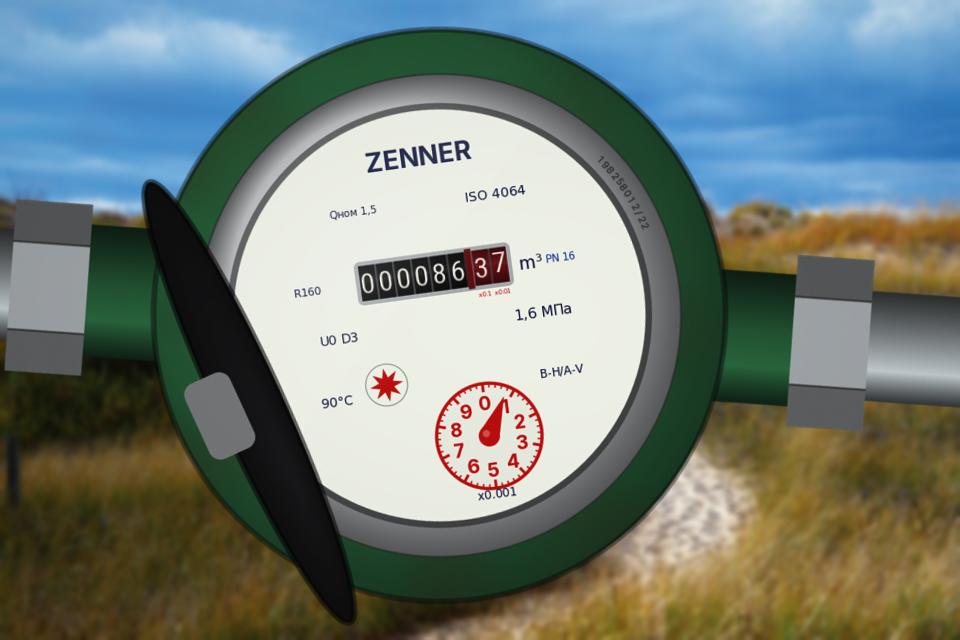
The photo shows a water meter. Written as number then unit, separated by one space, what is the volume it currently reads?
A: 86.370 m³
